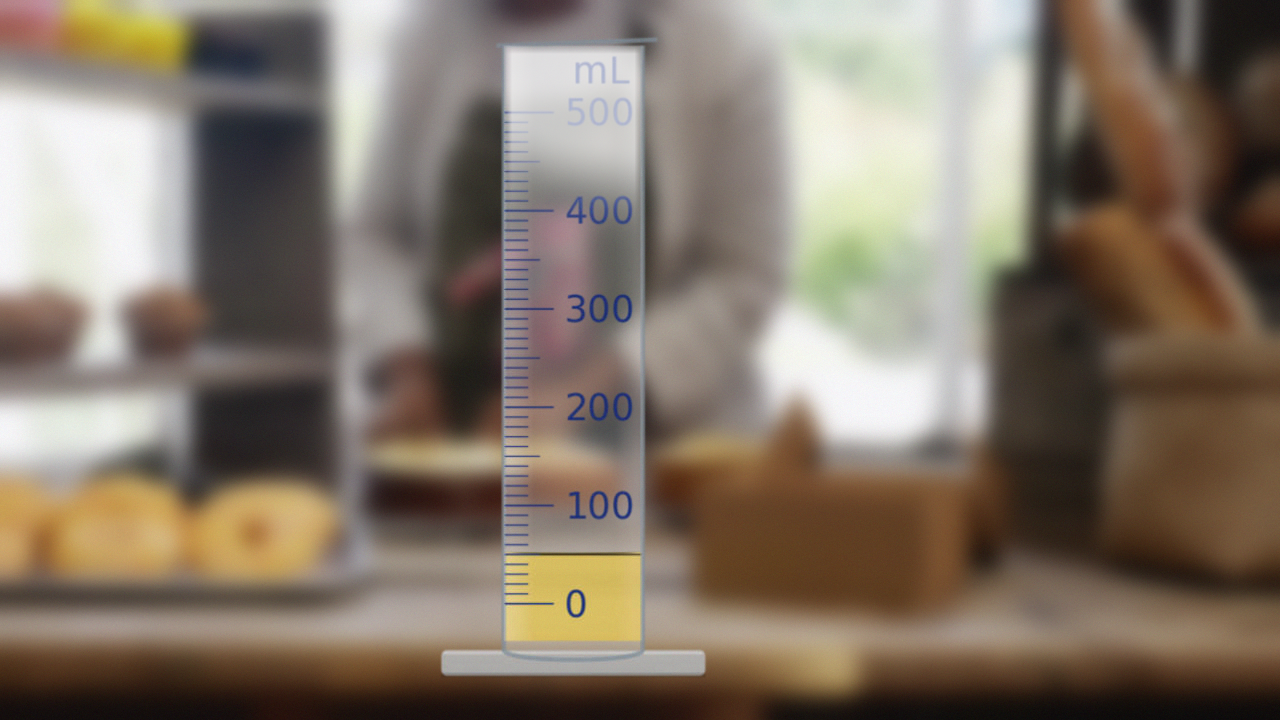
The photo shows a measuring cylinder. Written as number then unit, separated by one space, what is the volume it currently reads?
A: 50 mL
